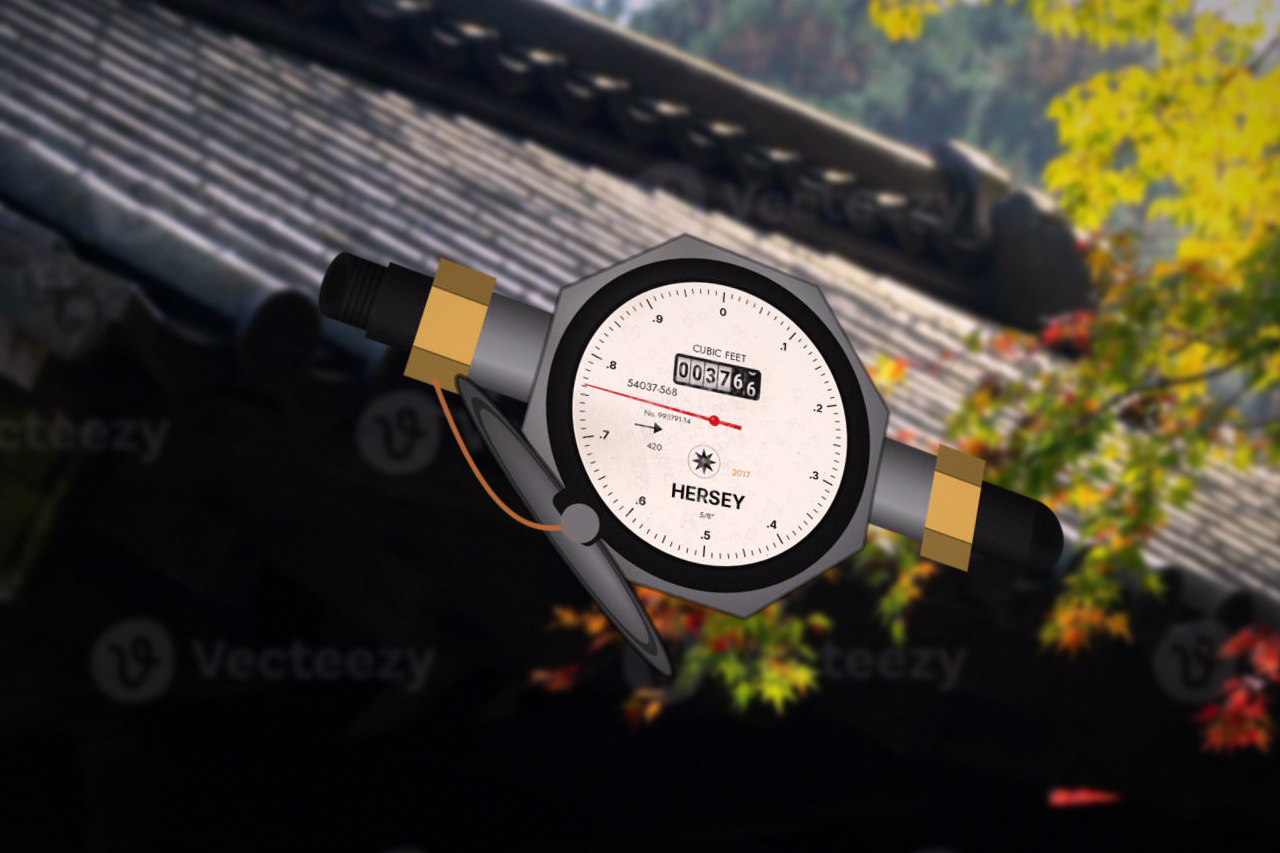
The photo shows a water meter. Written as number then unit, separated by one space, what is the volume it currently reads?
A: 3765.76 ft³
